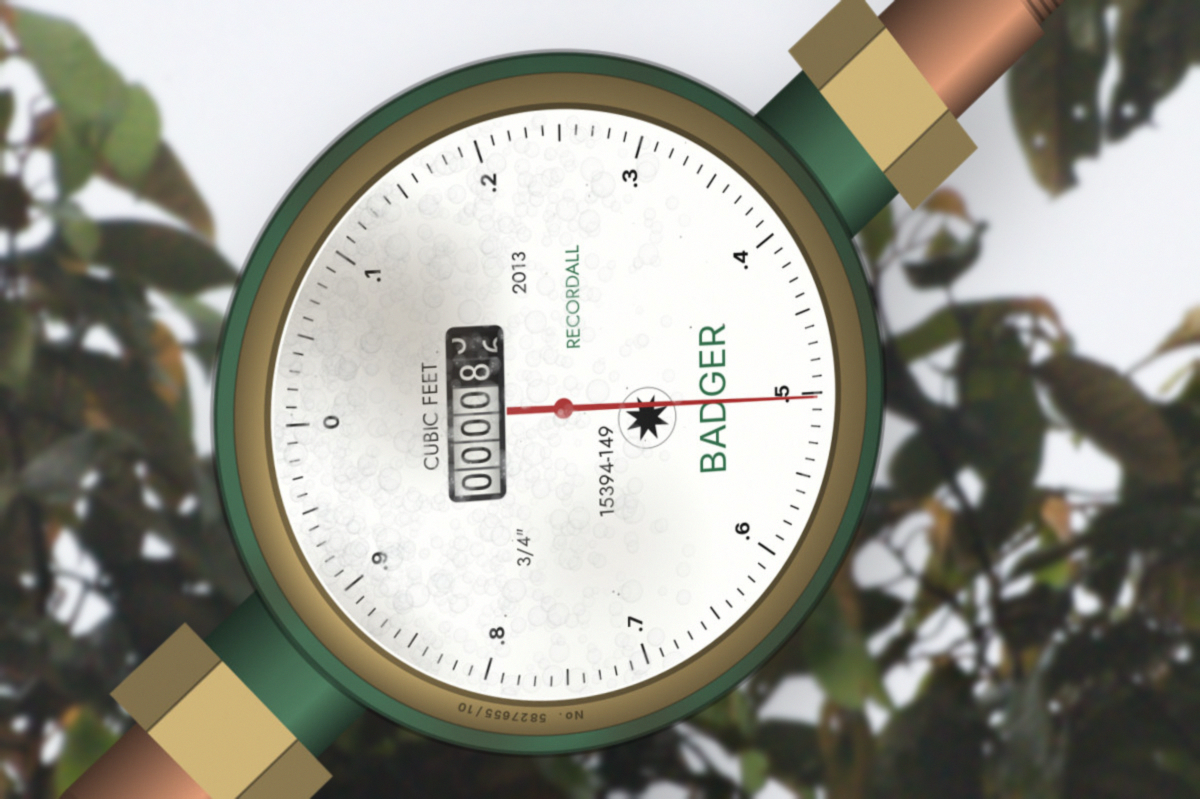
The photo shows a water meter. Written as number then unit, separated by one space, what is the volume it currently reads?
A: 85.50 ft³
